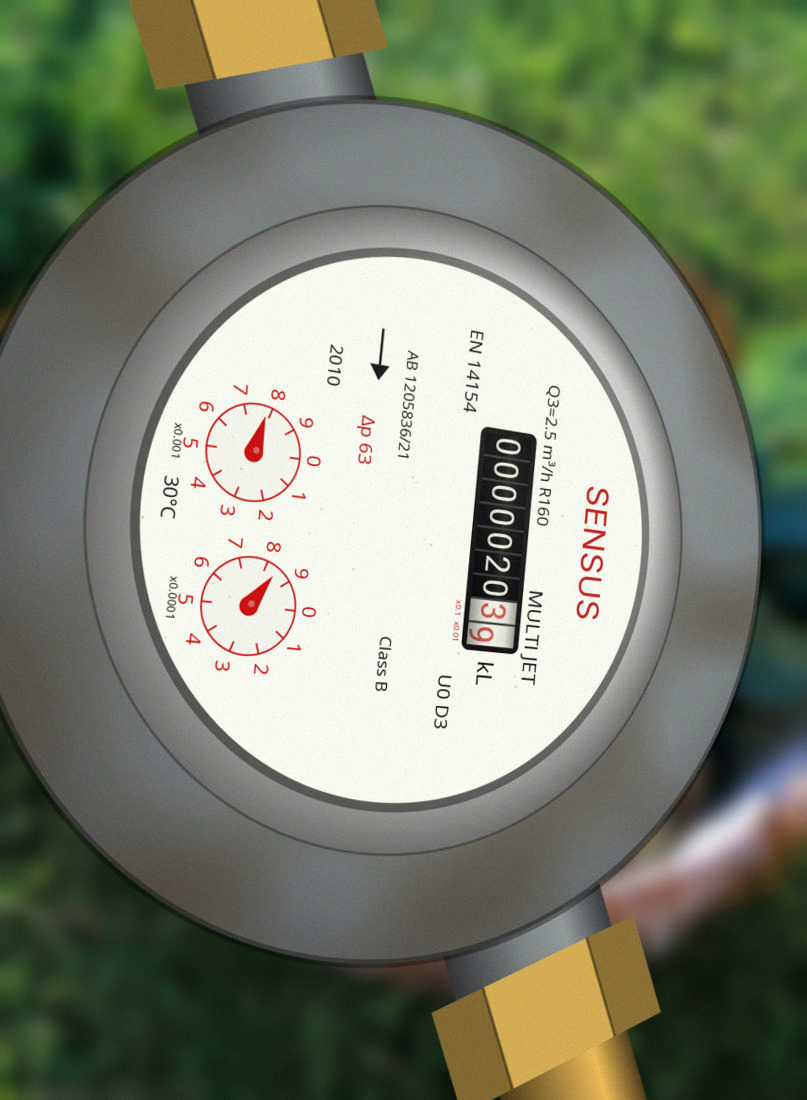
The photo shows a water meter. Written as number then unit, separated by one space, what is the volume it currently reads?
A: 20.3878 kL
